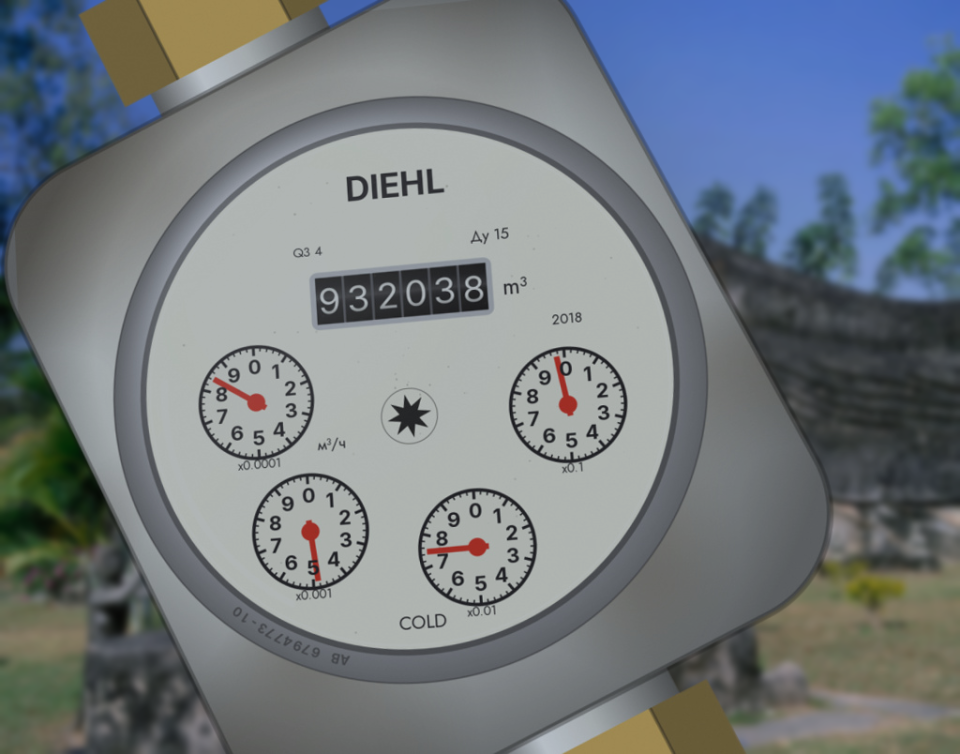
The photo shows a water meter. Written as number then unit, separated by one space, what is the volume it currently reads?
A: 932037.9748 m³
